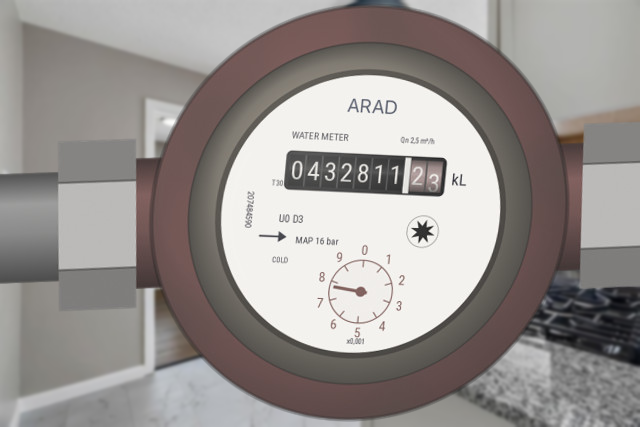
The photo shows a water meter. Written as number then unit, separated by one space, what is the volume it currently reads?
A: 432811.227 kL
